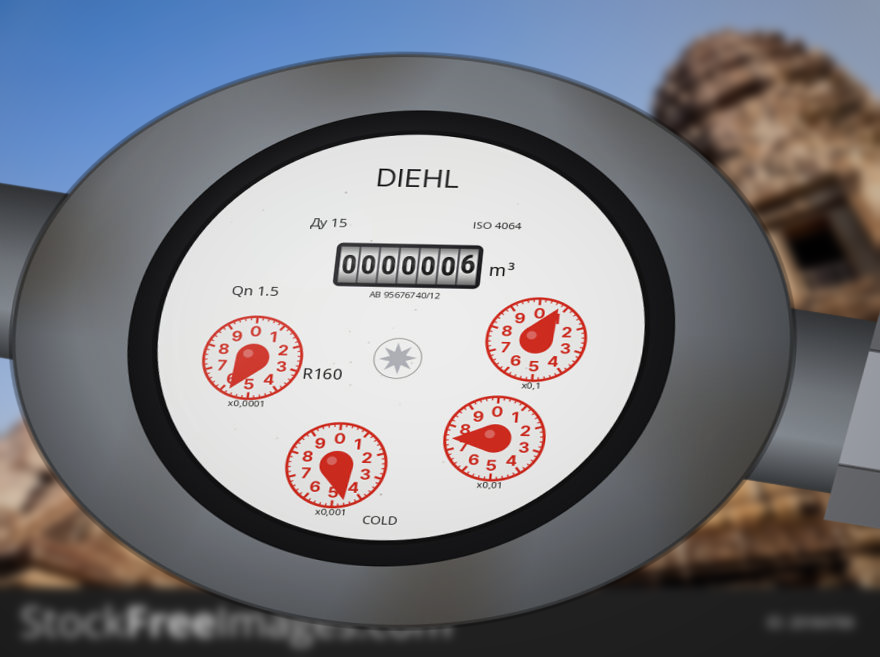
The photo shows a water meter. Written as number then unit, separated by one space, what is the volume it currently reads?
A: 6.0745 m³
